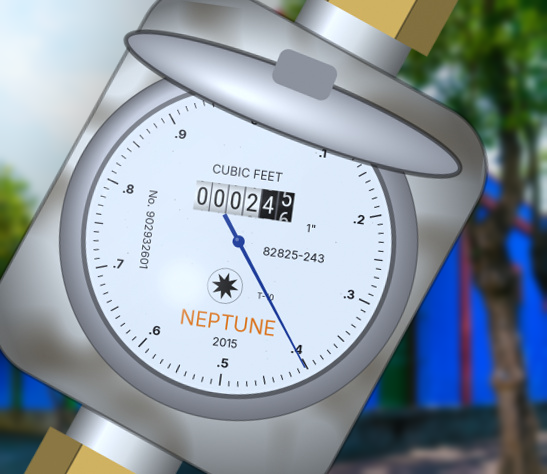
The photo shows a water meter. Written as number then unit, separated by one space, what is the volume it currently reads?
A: 245.40 ft³
